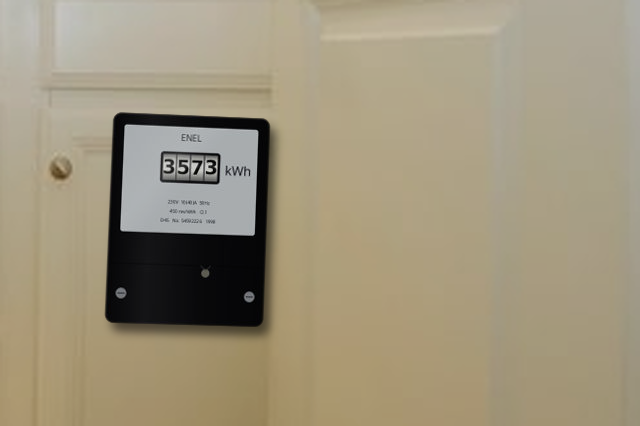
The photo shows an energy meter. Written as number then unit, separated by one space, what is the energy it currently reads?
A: 3573 kWh
